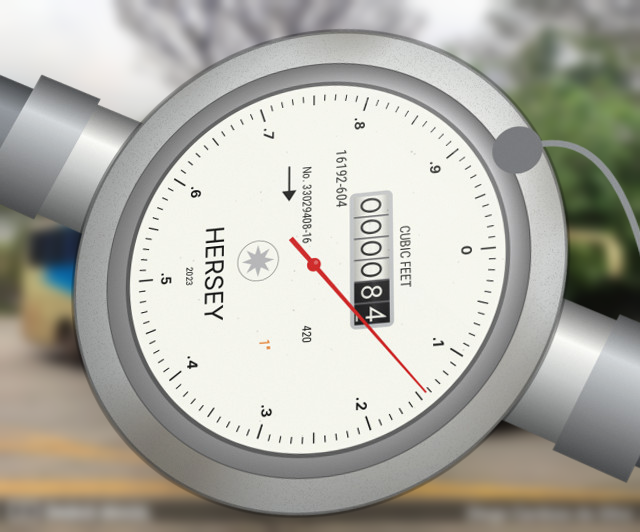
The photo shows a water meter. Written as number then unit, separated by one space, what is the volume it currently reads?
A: 84.14 ft³
